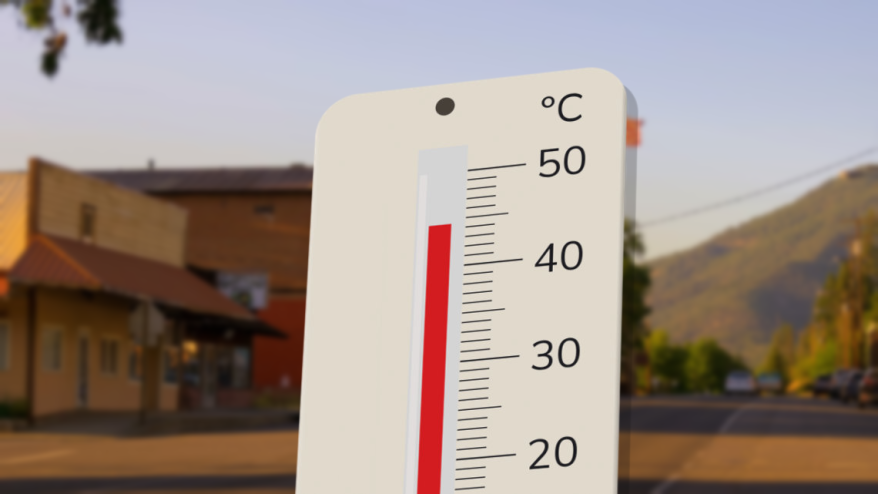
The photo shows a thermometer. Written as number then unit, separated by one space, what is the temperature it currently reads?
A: 44.5 °C
